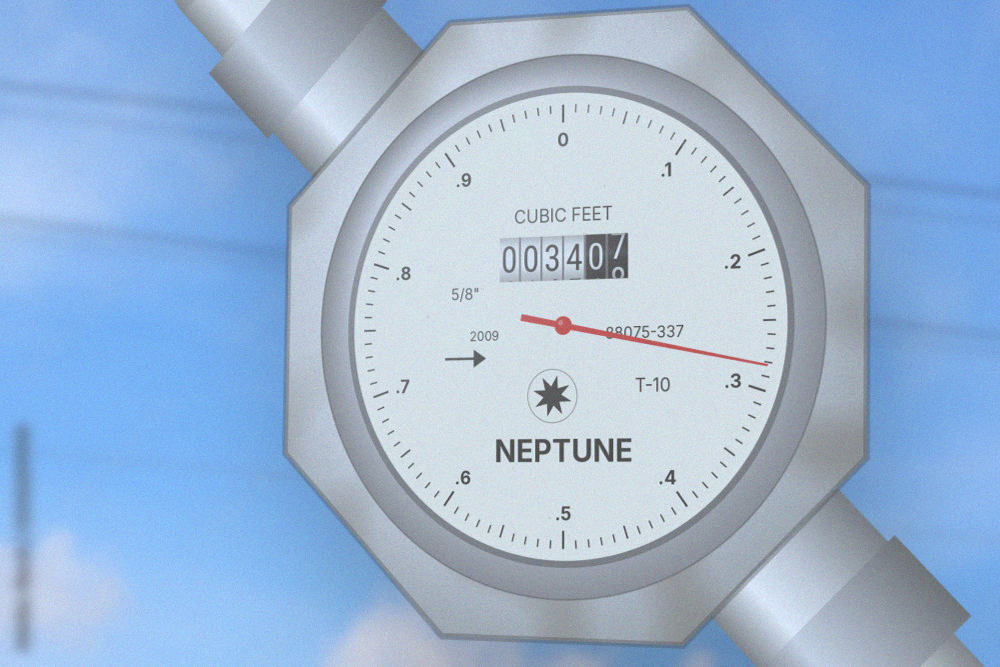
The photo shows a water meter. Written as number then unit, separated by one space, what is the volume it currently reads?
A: 3407.28 ft³
